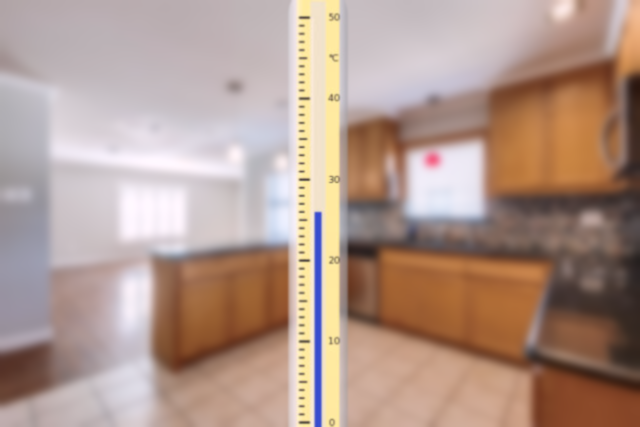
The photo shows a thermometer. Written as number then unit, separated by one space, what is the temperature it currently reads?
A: 26 °C
